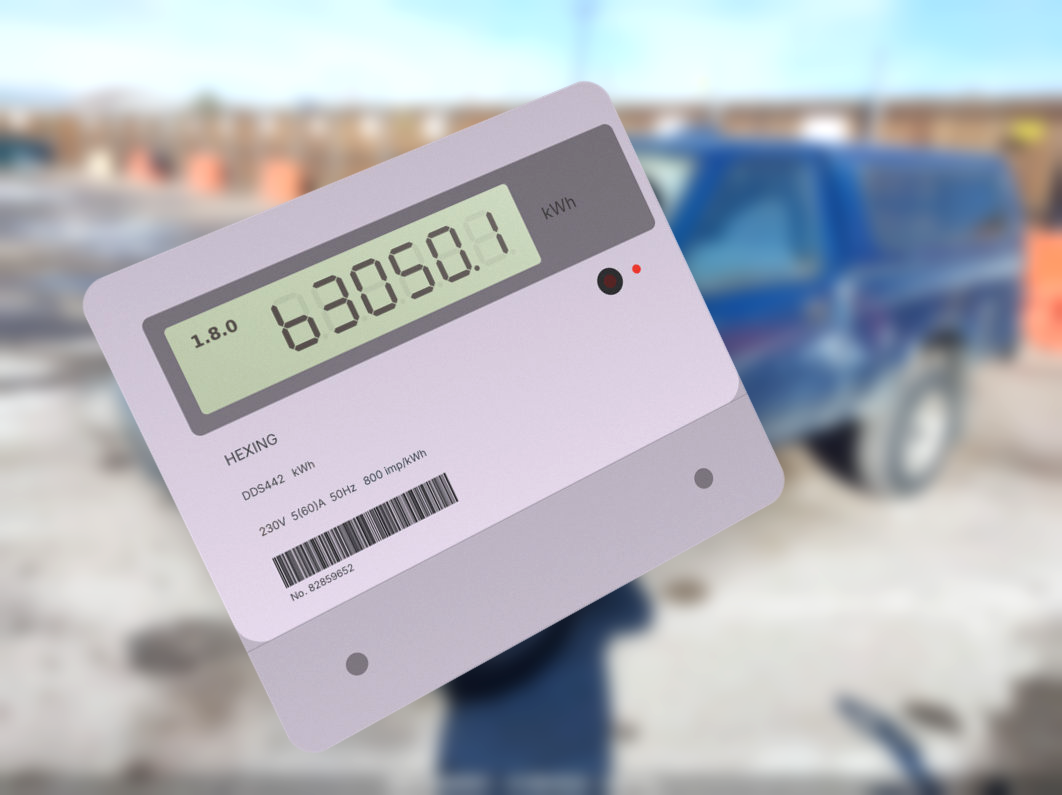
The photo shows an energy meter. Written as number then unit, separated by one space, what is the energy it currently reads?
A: 63050.1 kWh
